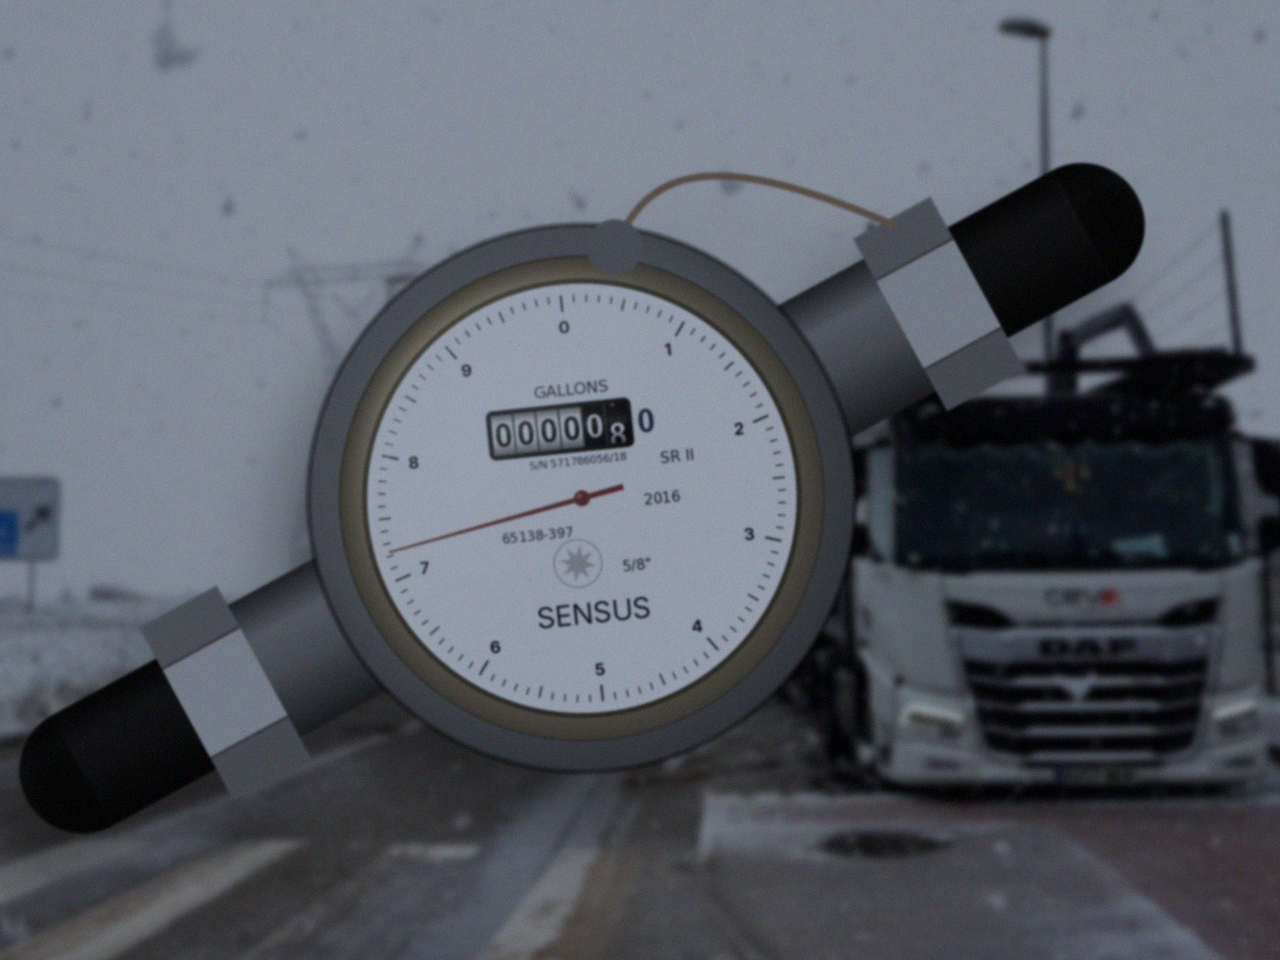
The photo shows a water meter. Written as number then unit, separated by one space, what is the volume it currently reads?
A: 77.2 gal
